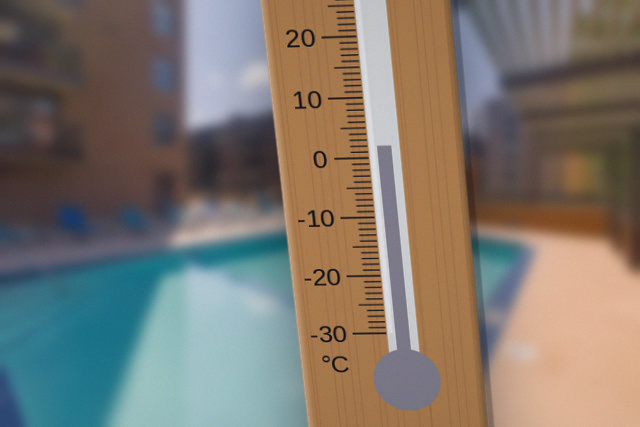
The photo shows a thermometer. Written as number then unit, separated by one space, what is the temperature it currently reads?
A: 2 °C
